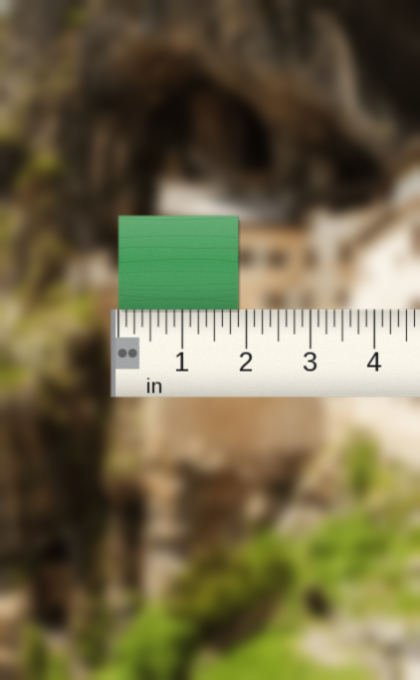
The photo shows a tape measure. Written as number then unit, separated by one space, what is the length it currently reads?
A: 1.875 in
